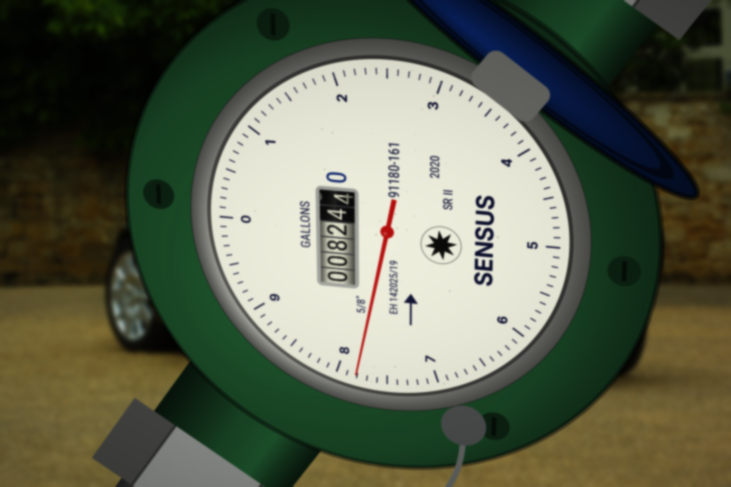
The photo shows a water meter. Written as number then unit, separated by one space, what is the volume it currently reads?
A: 82437.8 gal
